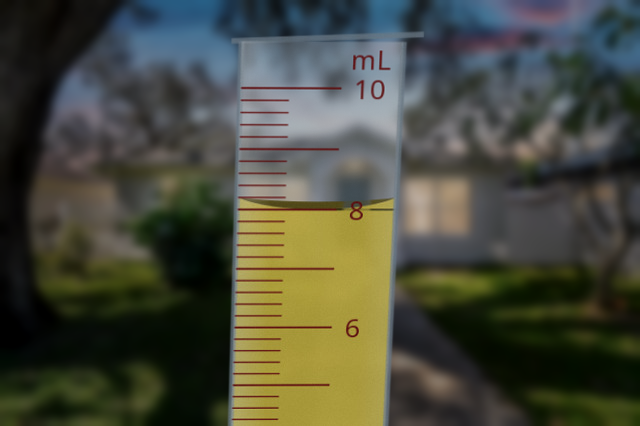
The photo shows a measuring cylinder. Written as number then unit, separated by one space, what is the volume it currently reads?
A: 8 mL
